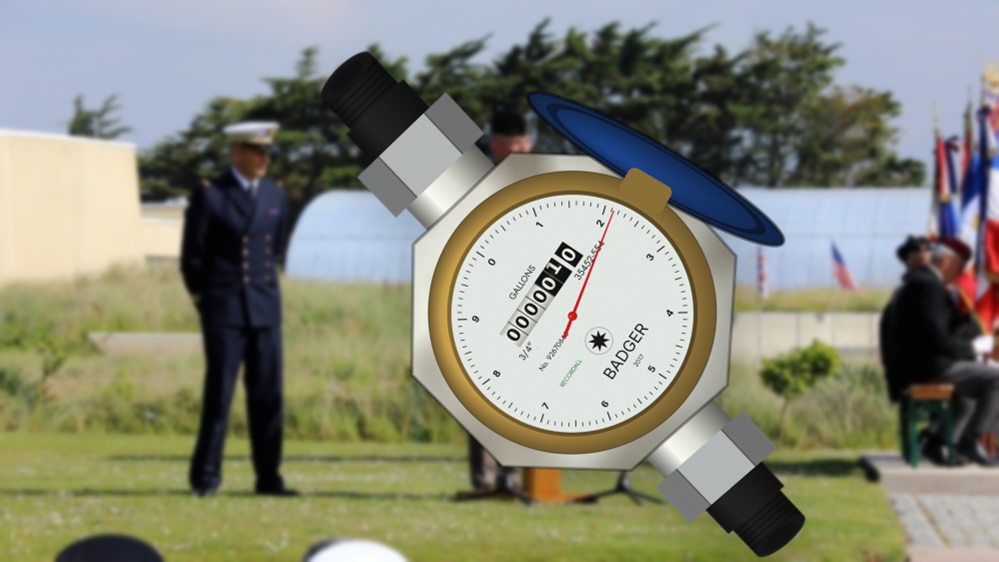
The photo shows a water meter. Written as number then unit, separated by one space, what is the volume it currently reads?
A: 12.1 gal
